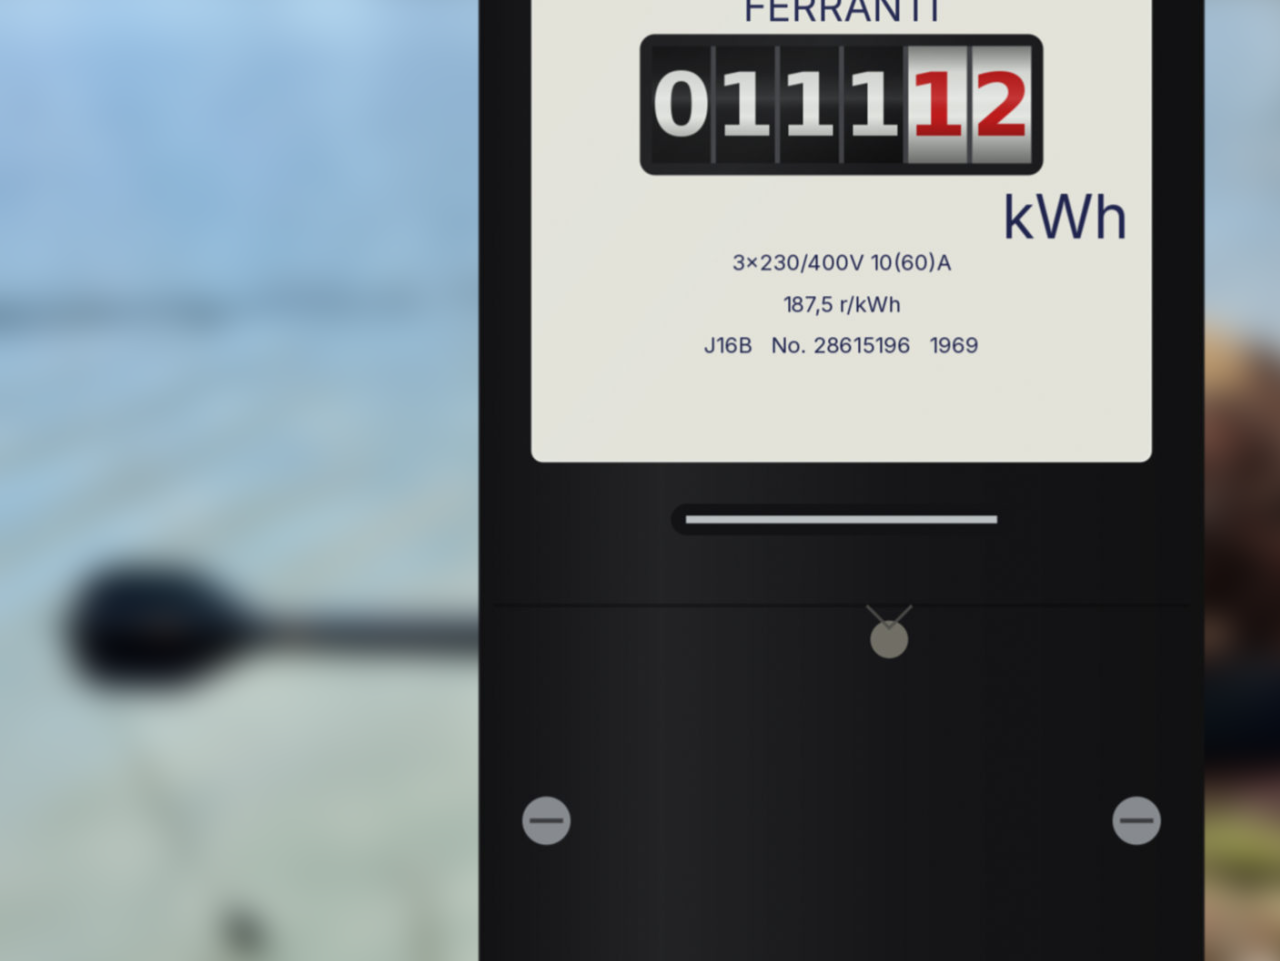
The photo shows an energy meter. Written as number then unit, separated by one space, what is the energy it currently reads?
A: 111.12 kWh
